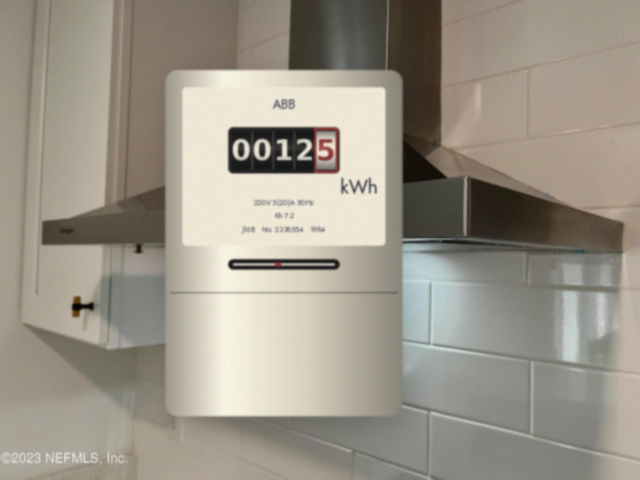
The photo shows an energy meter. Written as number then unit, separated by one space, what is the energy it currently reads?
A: 12.5 kWh
